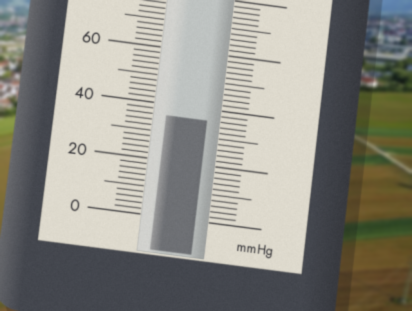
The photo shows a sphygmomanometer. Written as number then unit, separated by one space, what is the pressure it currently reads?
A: 36 mmHg
